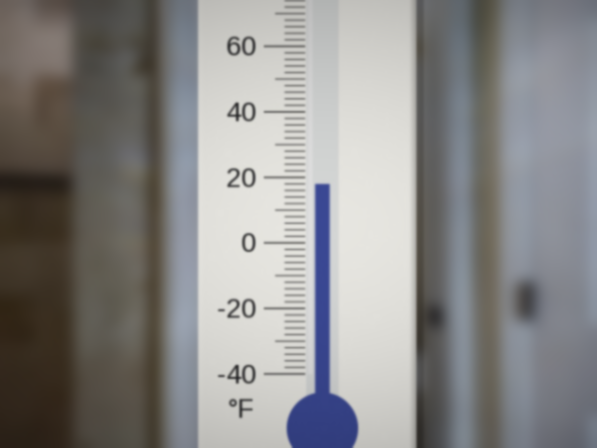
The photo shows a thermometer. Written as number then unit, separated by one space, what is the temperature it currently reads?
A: 18 °F
